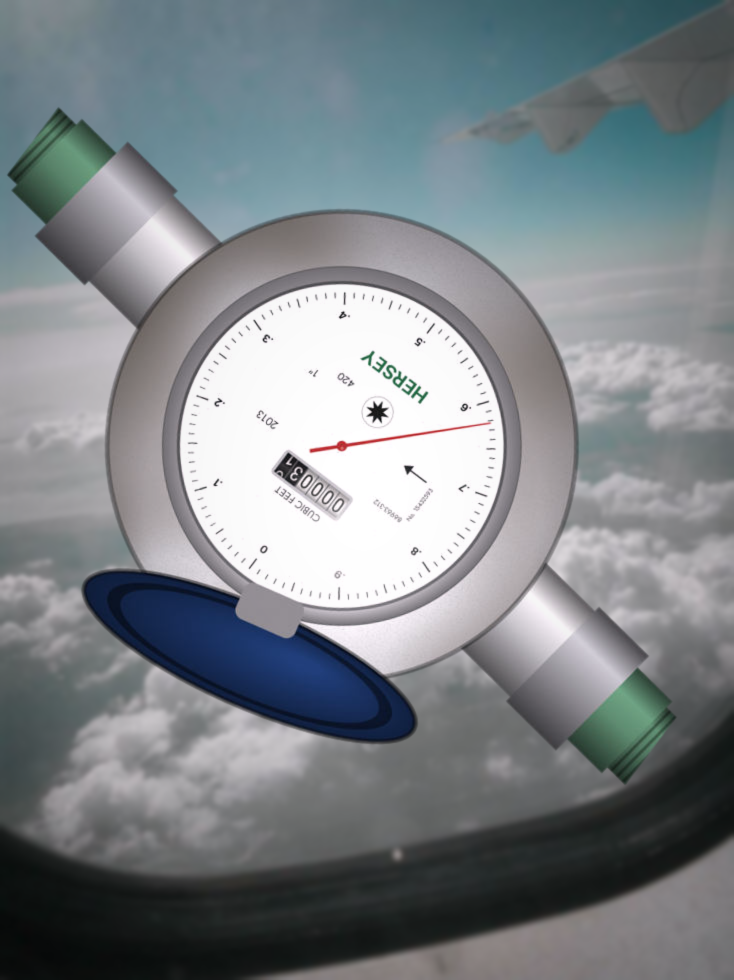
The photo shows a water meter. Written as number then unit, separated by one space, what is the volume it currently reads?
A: 30.62 ft³
